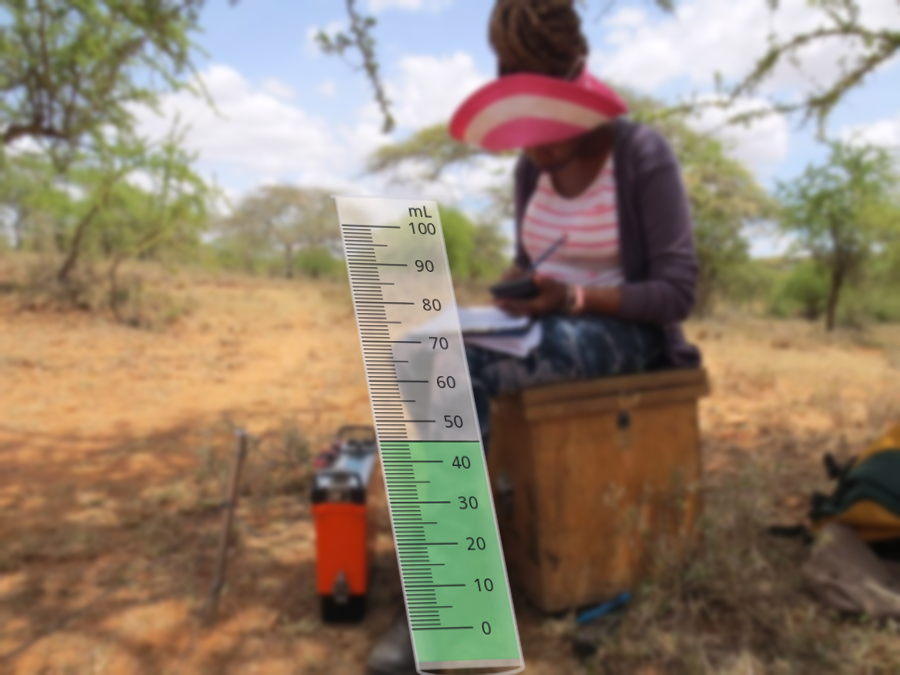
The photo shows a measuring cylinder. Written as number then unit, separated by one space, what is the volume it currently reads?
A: 45 mL
